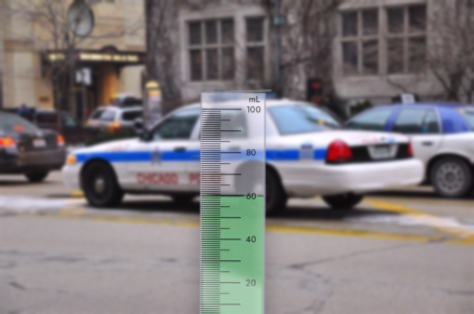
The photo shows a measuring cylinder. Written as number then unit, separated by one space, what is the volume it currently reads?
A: 60 mL
